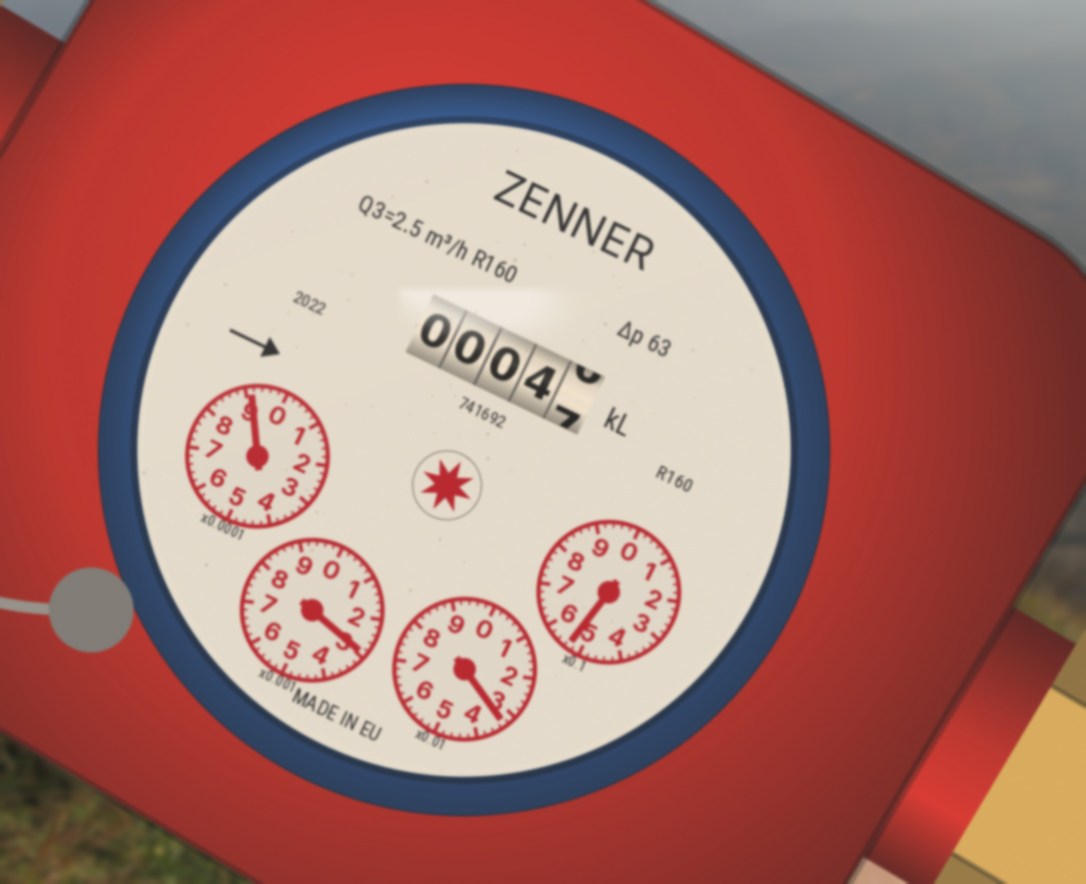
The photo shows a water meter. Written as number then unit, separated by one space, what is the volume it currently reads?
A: 46.5329 kL
